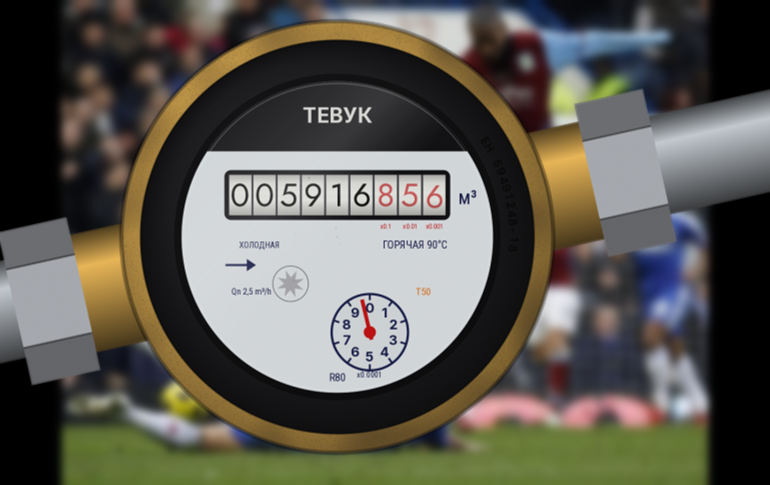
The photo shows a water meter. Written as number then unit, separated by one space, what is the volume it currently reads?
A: 5916.8559 m³
